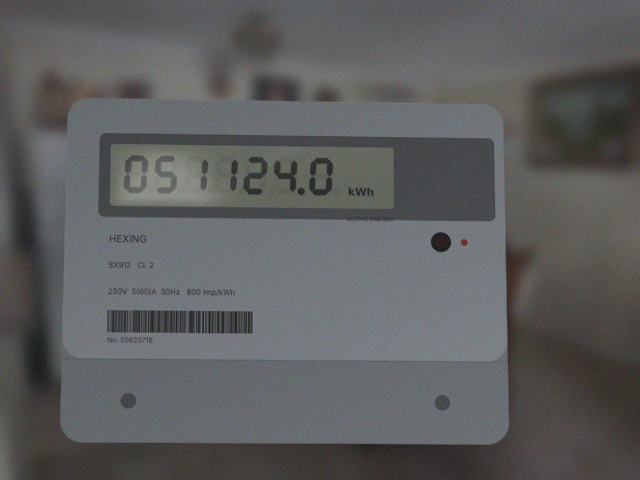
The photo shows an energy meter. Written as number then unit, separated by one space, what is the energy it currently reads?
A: 51124.0 kWh
